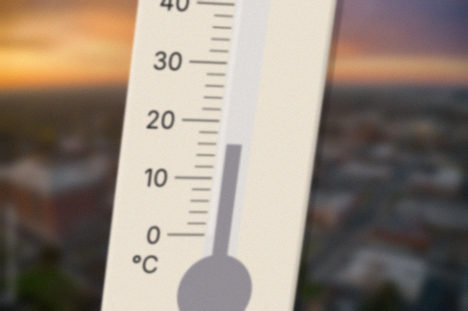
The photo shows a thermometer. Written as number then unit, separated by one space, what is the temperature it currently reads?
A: 16 °C
